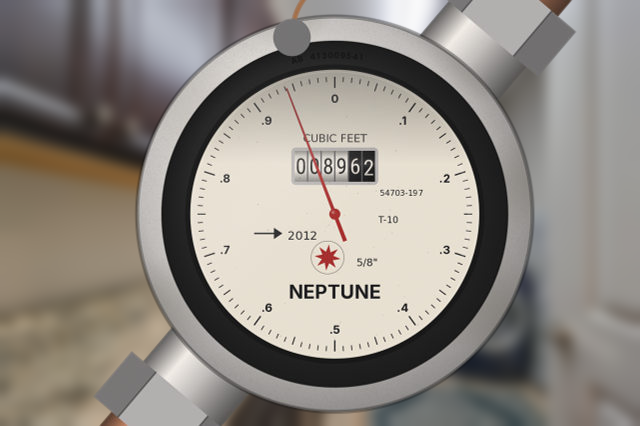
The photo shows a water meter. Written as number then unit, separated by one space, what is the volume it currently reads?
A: 8961.94 ft³
